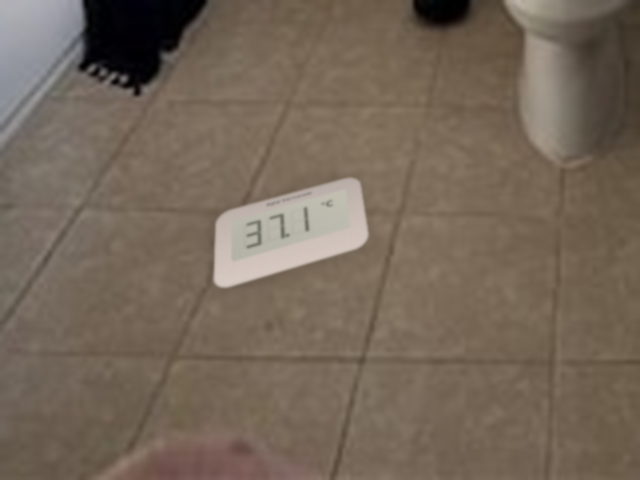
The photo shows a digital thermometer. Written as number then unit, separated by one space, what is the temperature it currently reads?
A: 37.1 °C
